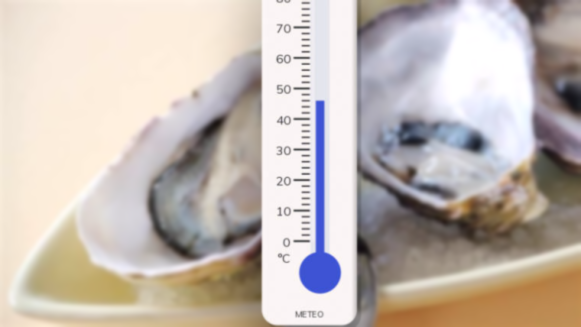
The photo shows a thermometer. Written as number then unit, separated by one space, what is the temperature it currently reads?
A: 46 °C
